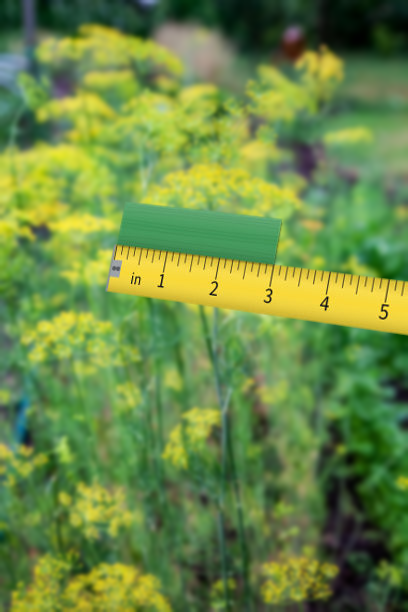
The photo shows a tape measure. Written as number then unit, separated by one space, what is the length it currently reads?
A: 3 in
